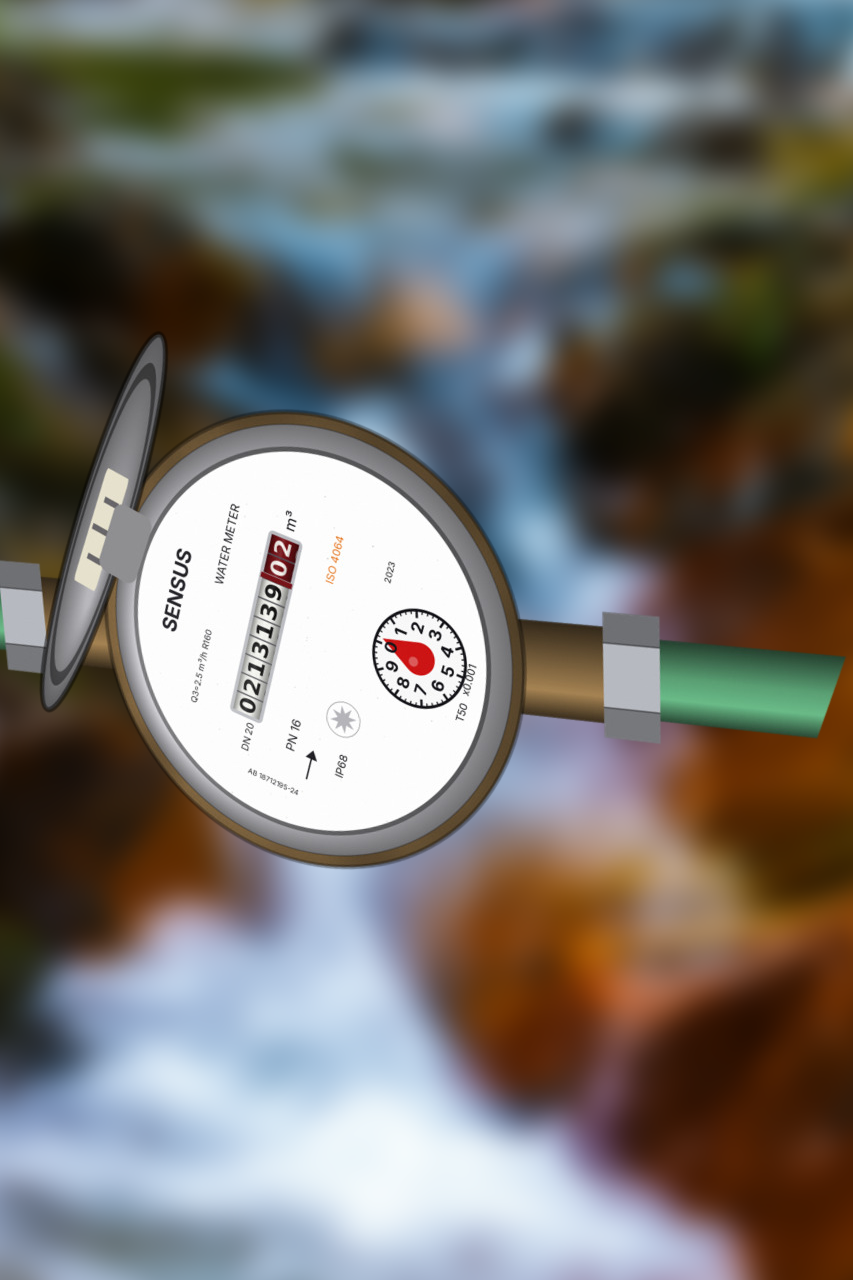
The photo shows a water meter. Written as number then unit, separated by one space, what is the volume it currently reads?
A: 213139.020 m³
